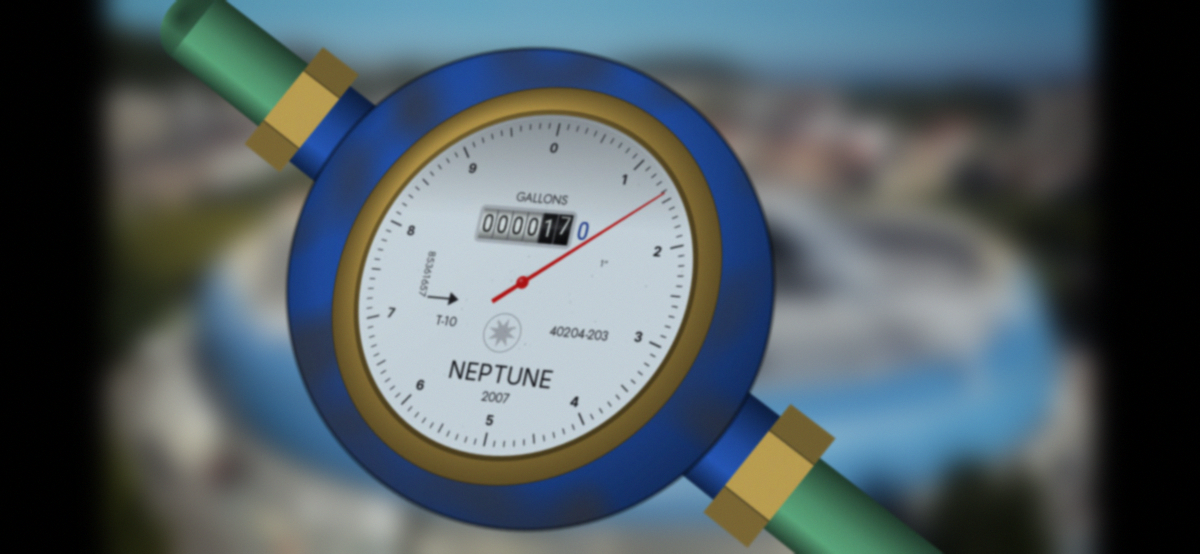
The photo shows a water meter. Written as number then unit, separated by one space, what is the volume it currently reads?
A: 171.4 gal
